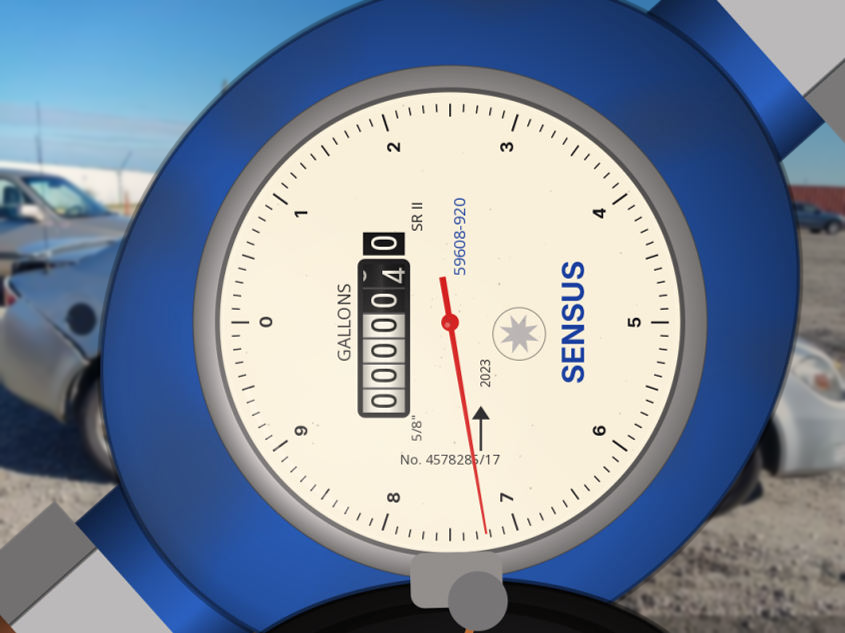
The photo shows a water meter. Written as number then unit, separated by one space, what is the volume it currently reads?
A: 37.2 gal
